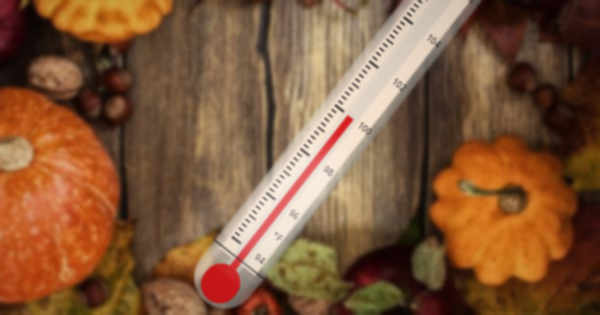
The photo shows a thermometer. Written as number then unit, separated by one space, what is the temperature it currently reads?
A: 100 °F
